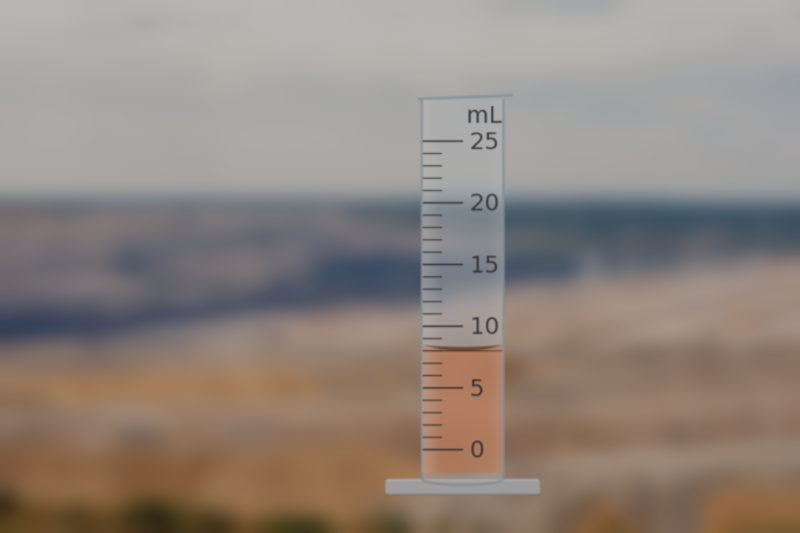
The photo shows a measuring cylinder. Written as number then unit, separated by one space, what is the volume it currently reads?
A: 8 mL
